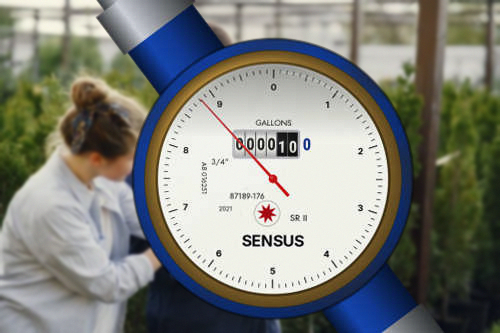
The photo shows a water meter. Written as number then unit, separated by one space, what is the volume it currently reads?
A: 98.8 gal
